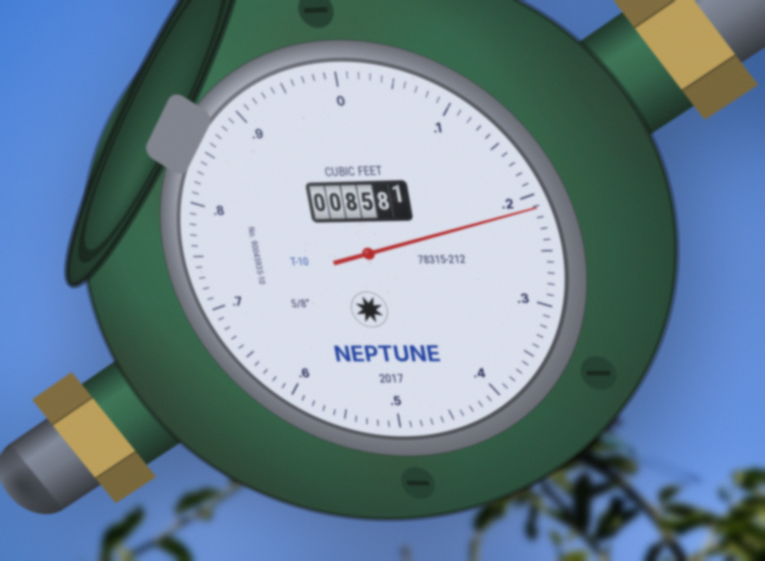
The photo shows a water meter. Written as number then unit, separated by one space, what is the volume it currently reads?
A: 8581.21 ft³
